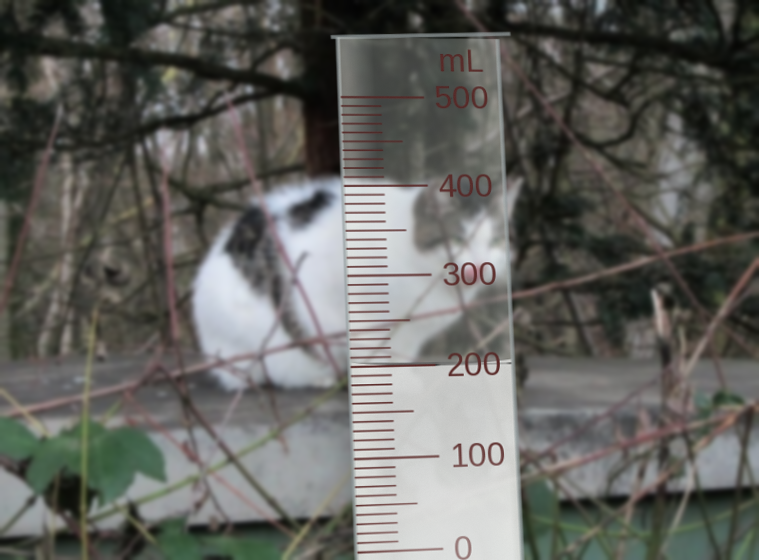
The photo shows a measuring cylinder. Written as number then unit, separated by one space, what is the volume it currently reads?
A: 200 mL
